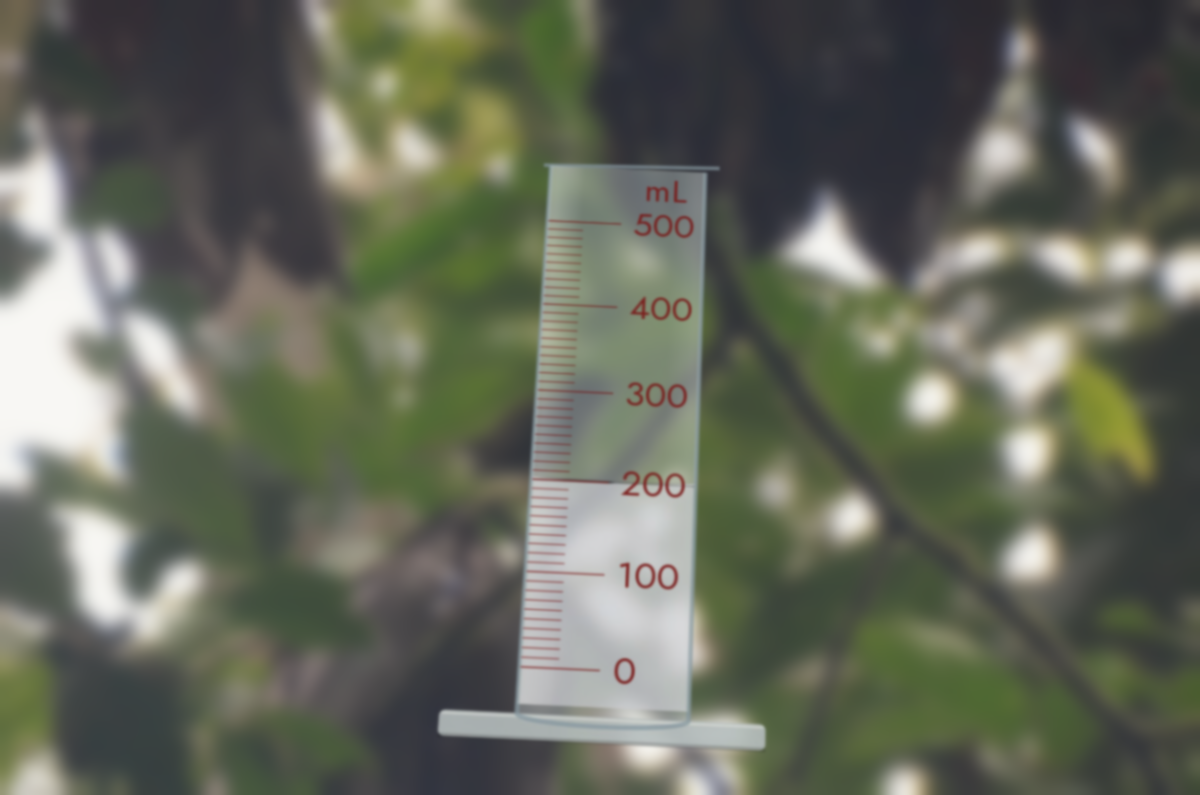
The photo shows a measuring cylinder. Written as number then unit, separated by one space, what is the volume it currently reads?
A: 200 mL
